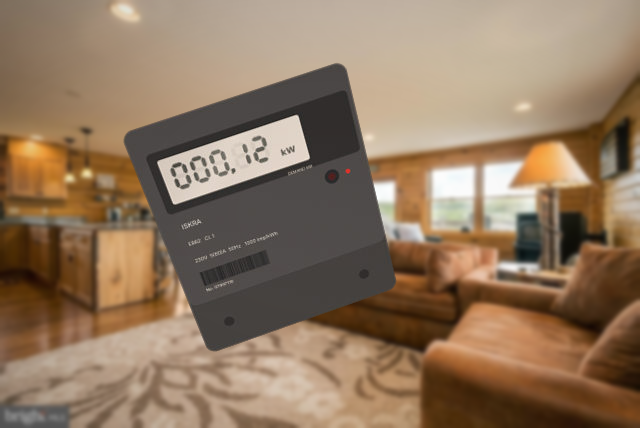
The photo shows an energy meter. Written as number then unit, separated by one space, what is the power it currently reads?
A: 0.12 kW
